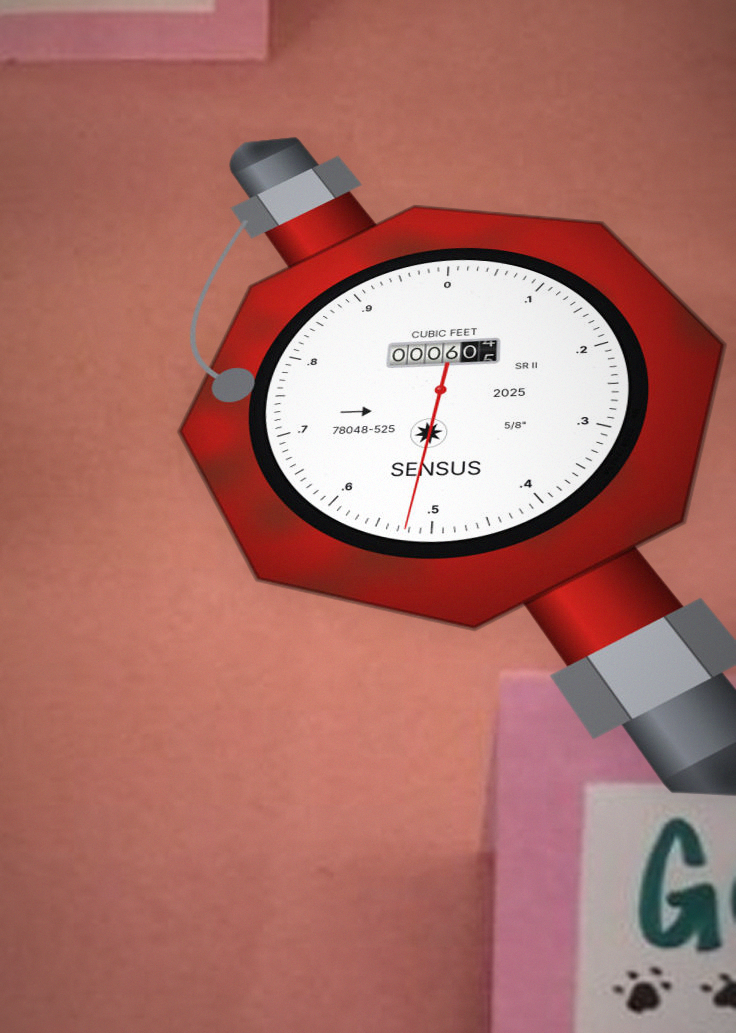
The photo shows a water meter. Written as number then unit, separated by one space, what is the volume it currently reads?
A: 604.52 ft³
